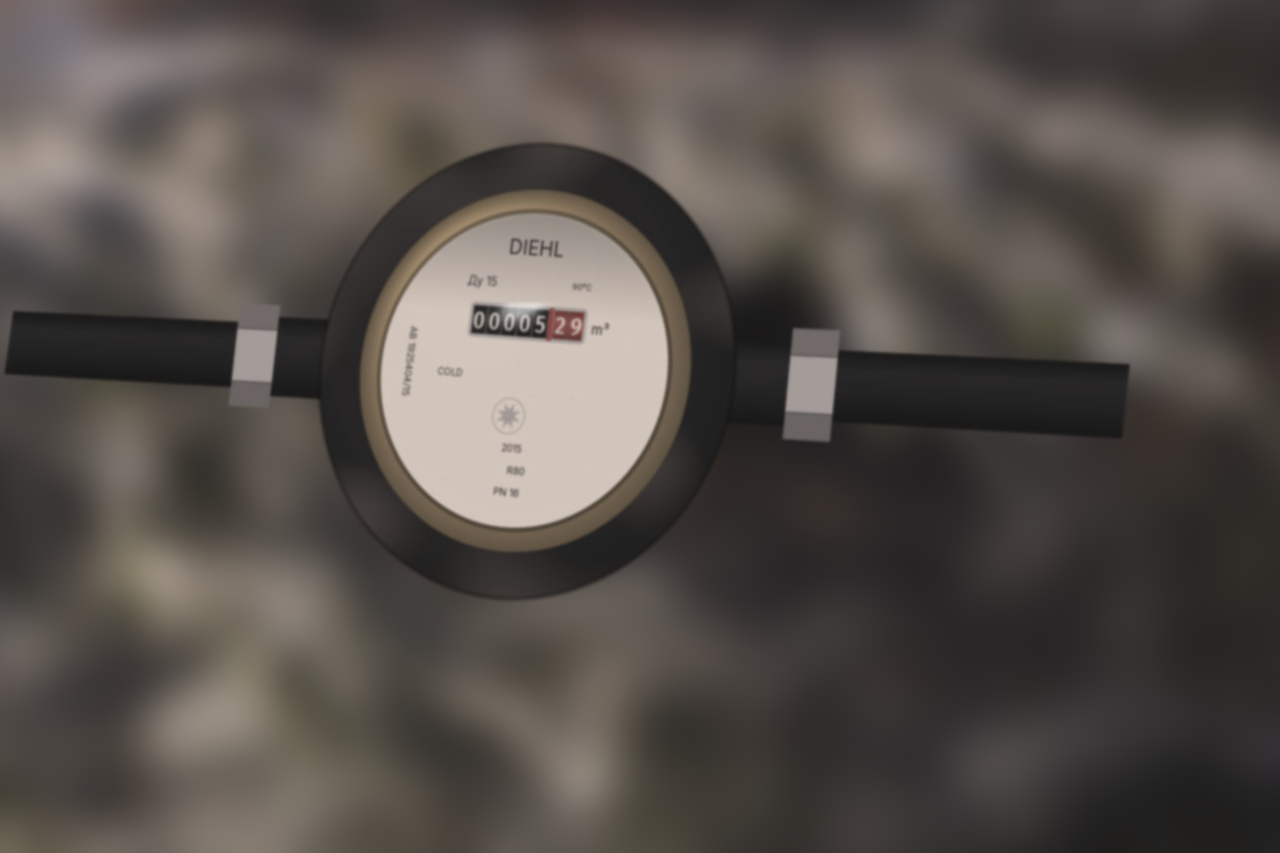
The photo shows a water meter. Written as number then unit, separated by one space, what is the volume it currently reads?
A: 5.29 m³
